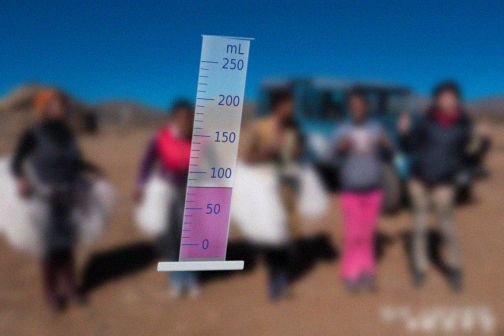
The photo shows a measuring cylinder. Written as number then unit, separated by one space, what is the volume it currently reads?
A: 80 mL
